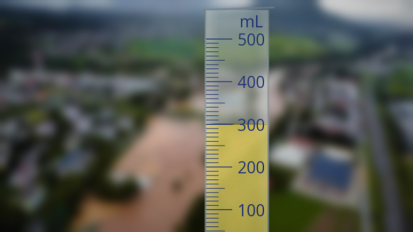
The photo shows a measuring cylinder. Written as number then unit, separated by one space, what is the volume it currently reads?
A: 300 mL
